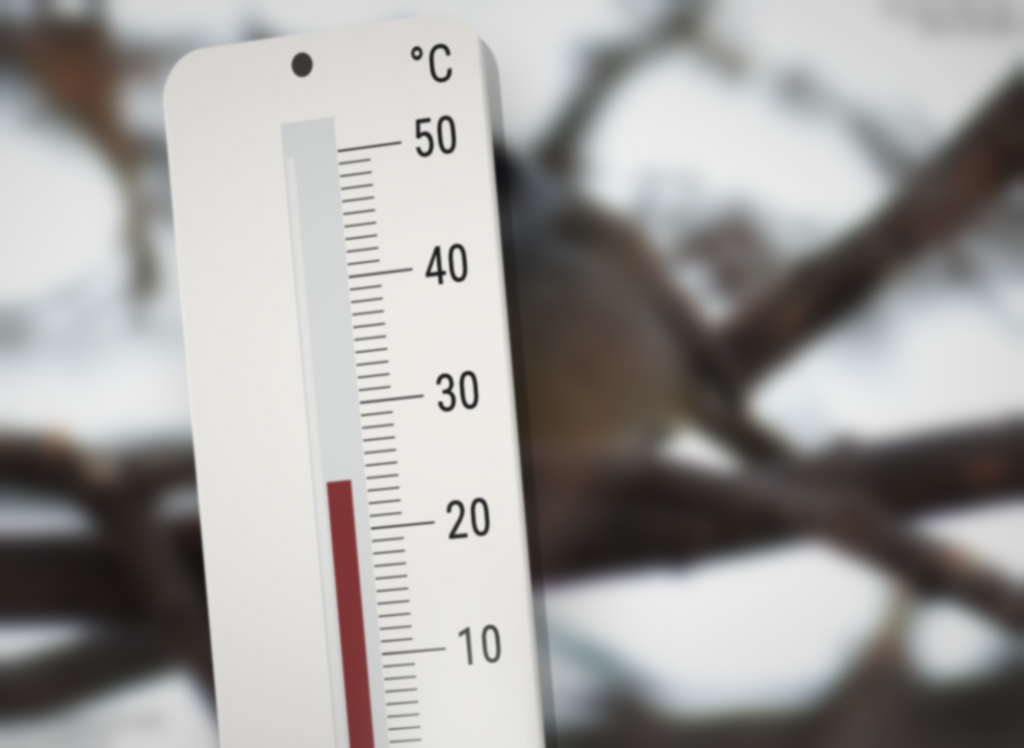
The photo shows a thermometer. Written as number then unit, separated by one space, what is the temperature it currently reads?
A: 24 °C
